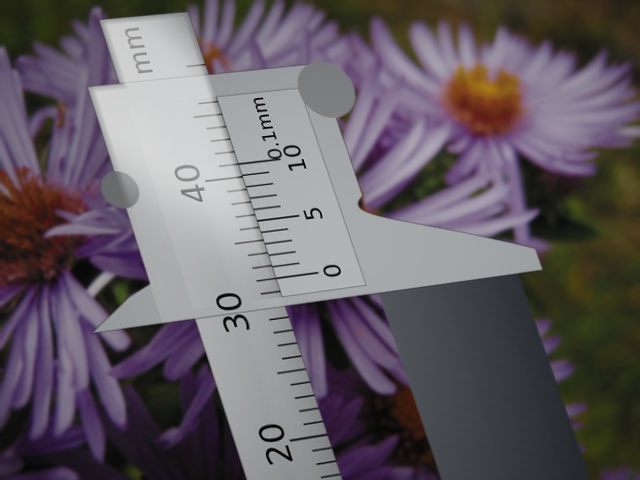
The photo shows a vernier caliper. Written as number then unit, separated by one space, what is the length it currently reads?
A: 32.0 mm
